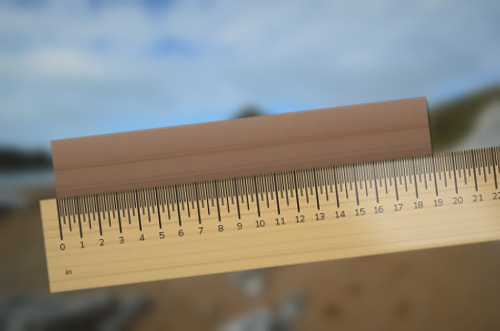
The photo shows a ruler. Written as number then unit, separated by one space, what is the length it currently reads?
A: 19 in
